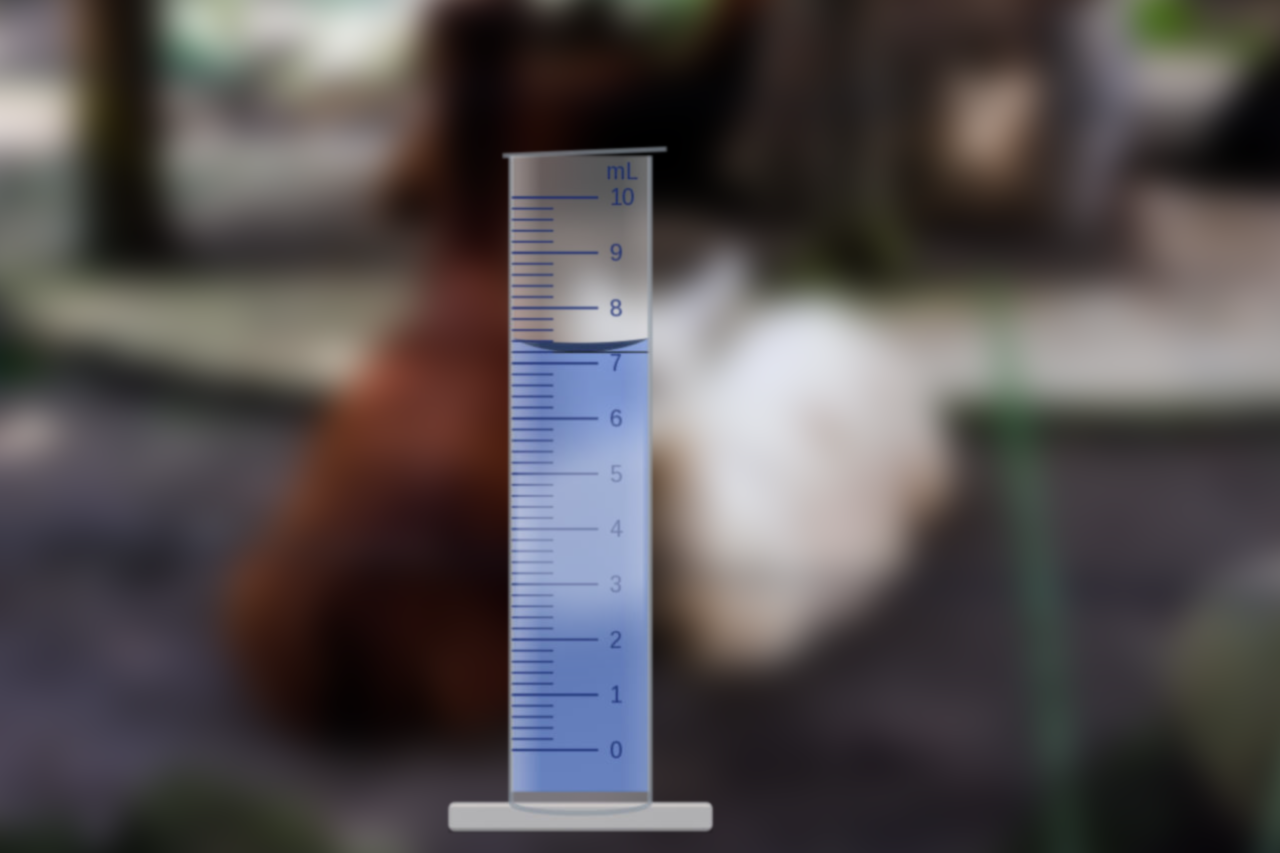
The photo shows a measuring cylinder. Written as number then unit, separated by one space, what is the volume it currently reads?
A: 7.2 mL
